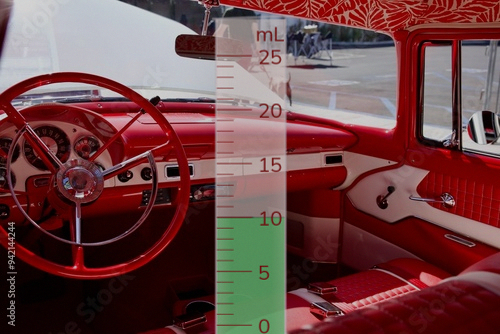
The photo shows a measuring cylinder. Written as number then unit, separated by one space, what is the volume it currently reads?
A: 10 mL
